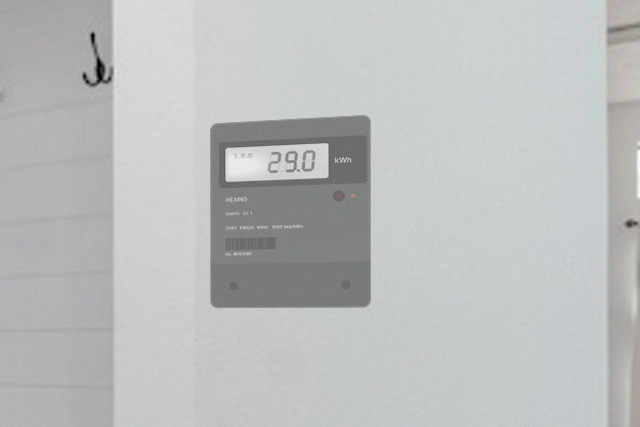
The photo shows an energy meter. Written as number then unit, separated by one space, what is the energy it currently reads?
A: 29.0 kWh
